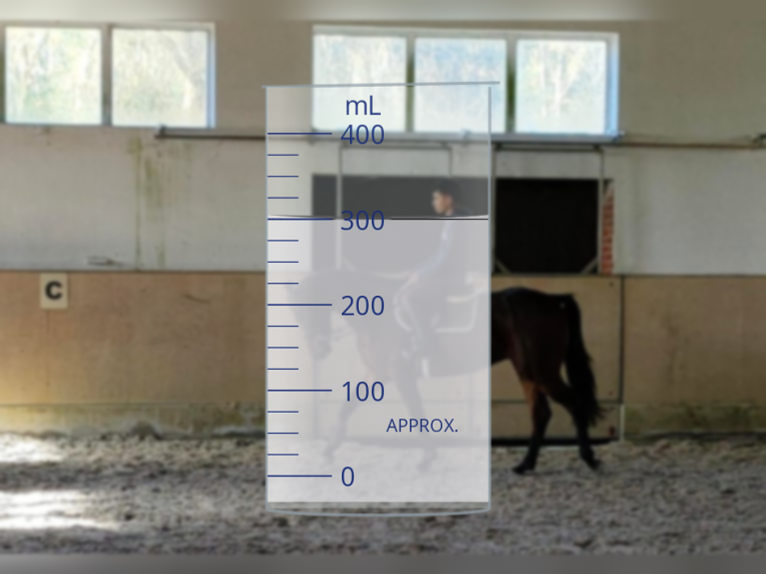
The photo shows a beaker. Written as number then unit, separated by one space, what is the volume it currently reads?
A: 300 mL
